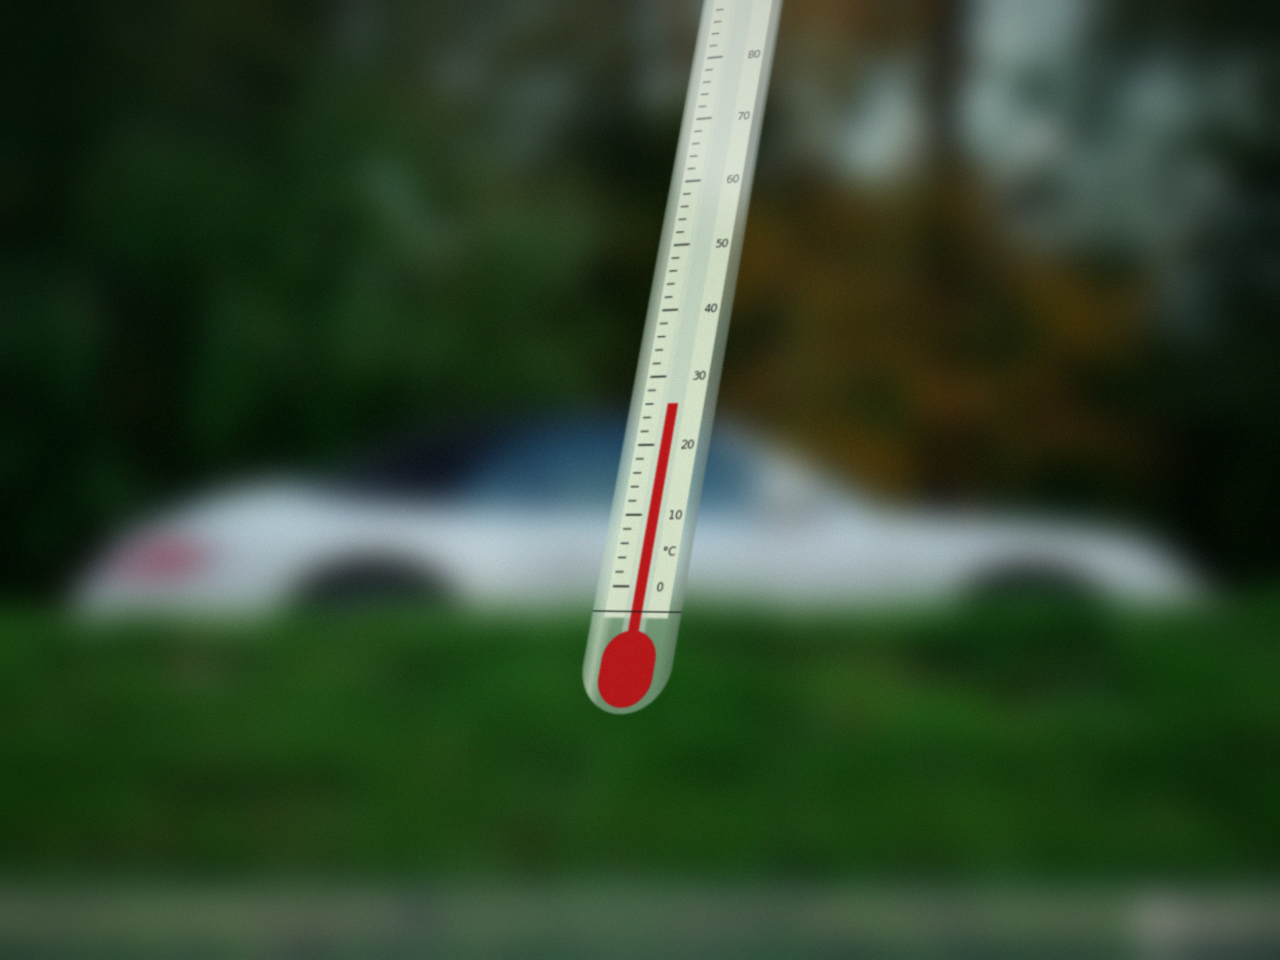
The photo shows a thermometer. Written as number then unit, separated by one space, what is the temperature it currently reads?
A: 26 °C
